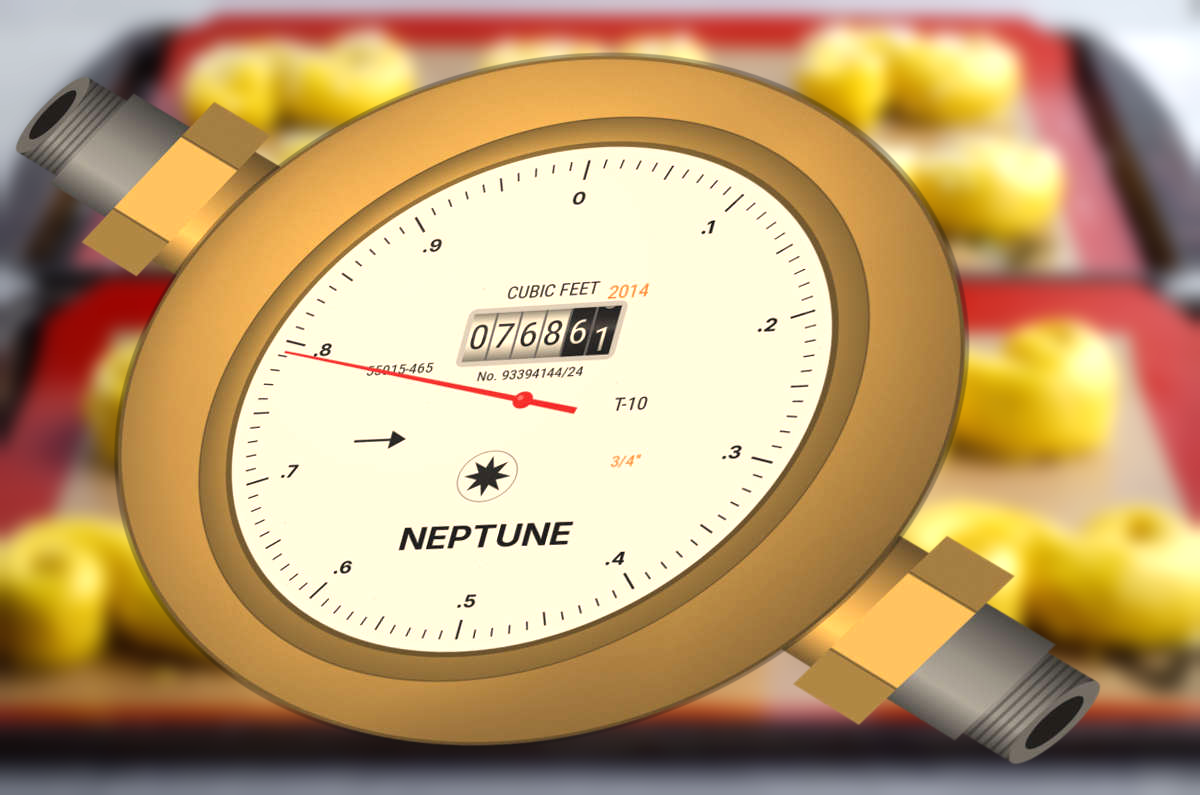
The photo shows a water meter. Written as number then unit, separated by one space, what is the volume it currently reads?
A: 76860.79 ft³
